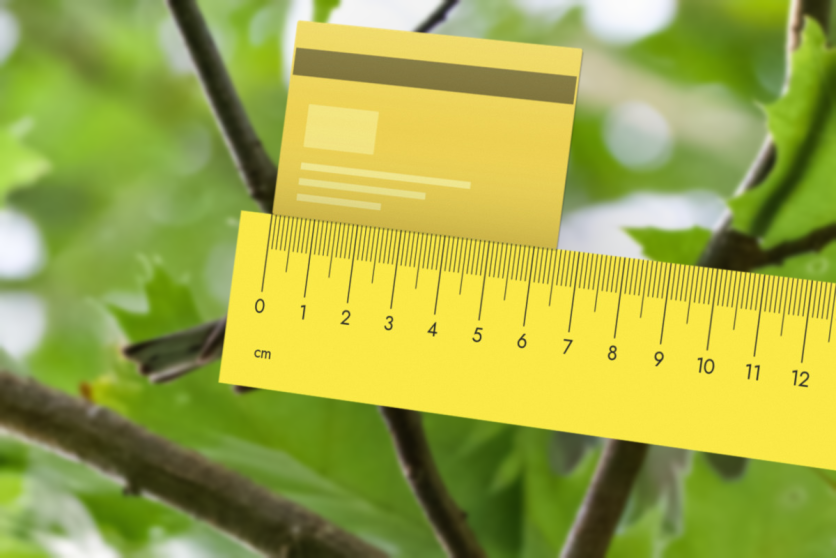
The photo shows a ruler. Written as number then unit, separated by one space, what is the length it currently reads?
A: 6.5 cm
